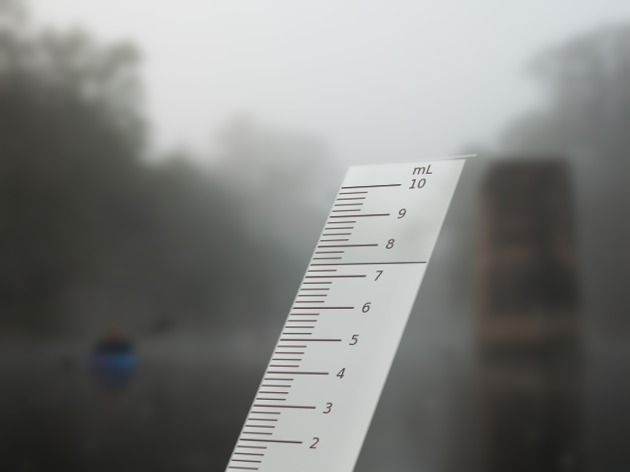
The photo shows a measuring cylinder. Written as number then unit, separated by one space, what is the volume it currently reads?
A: 7.4 mL
